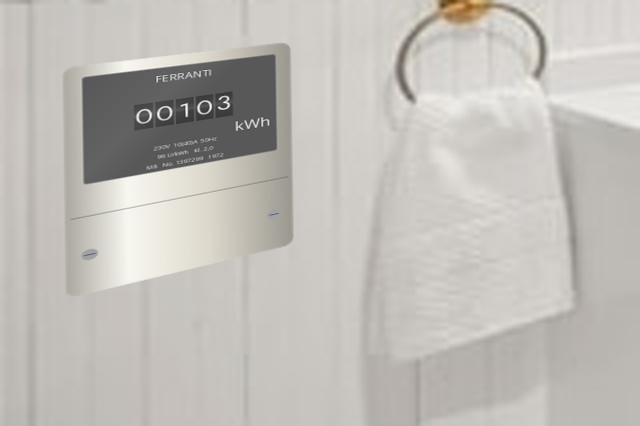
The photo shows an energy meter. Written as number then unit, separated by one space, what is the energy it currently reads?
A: 103 kWh
